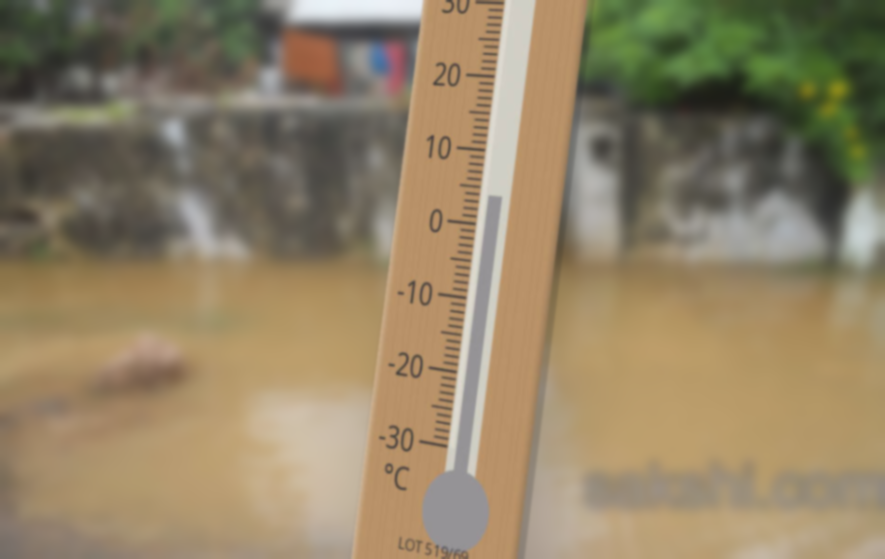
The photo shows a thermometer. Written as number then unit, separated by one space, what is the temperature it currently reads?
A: 4 °C
